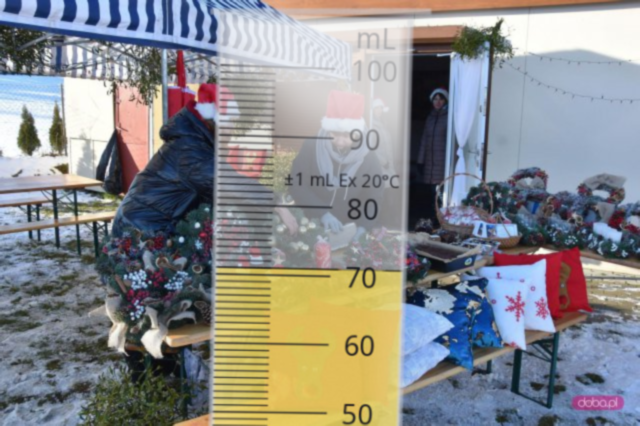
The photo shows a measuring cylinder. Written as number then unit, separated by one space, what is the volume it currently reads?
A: 71 mL
